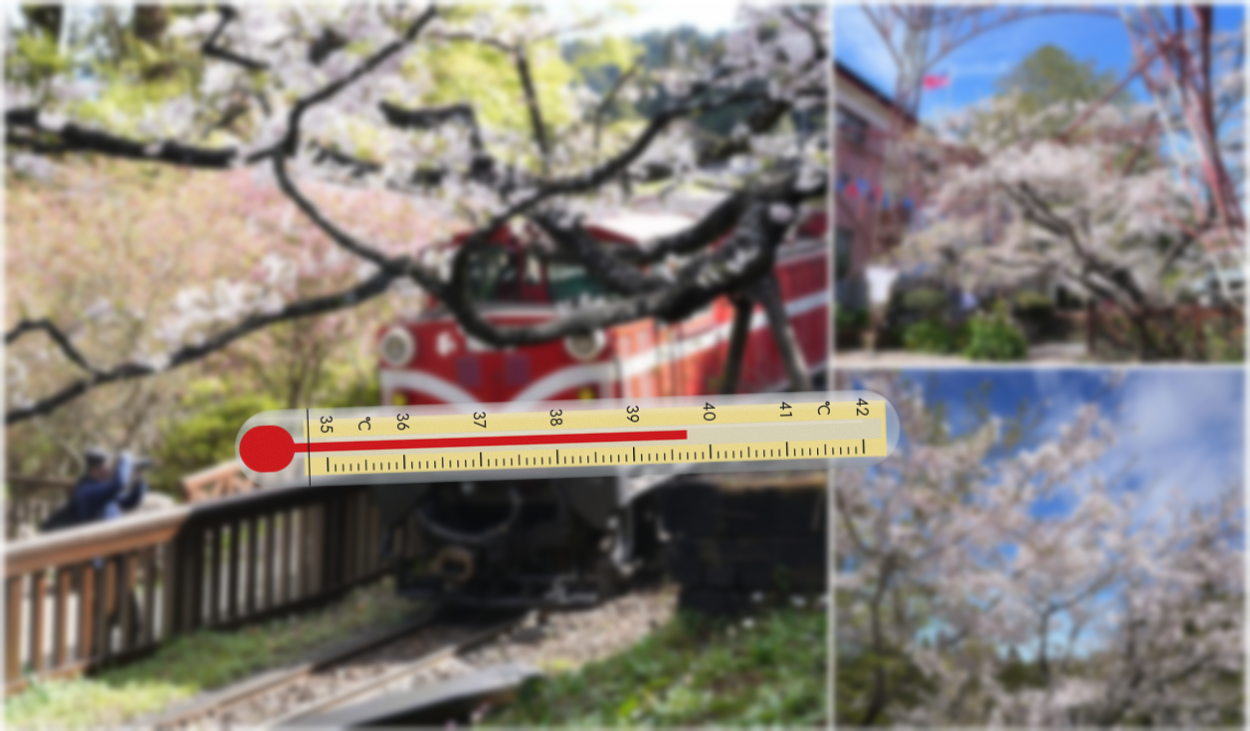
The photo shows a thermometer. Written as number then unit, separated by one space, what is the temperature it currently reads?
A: 39.7 °C
